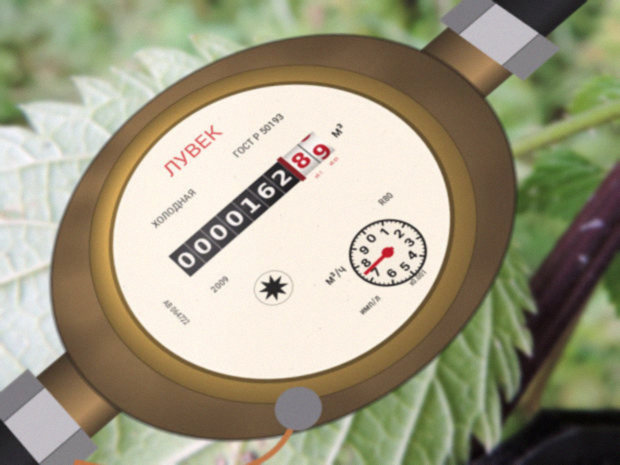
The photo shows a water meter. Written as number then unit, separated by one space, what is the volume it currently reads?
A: 162.887 m³
